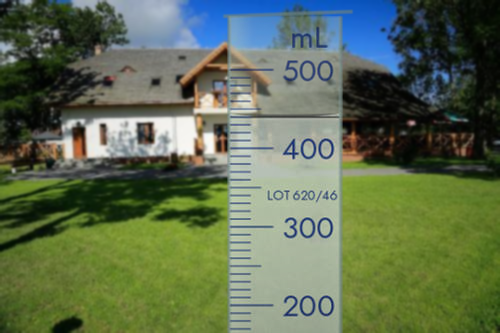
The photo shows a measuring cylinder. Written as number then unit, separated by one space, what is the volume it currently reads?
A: 440 mL
